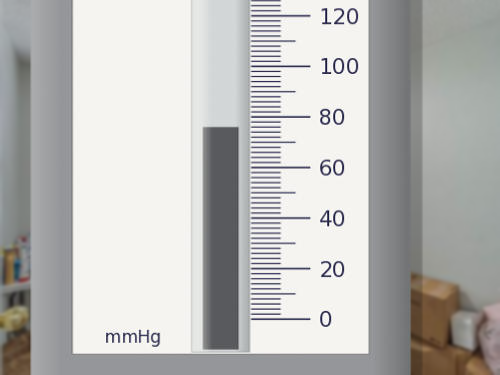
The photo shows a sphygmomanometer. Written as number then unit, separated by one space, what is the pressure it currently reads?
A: 76 mmHg
